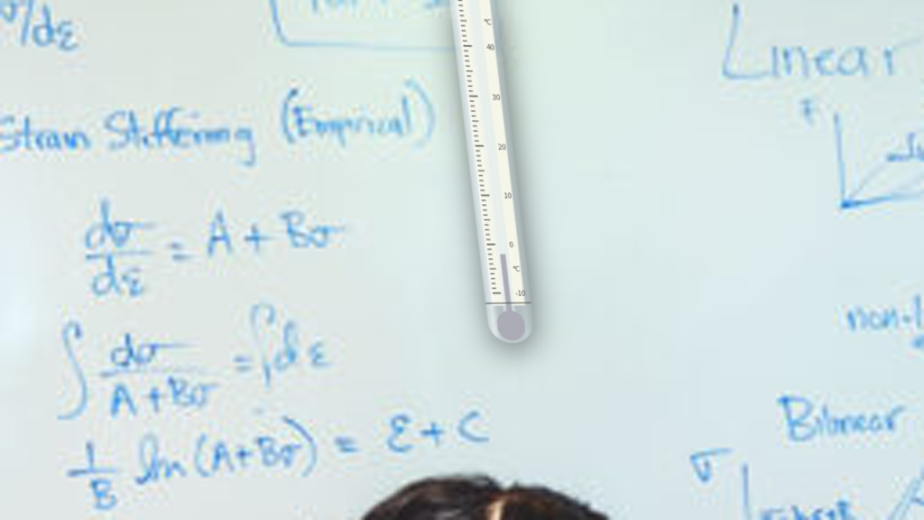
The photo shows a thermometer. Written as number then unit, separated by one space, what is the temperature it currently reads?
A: -2 °C
